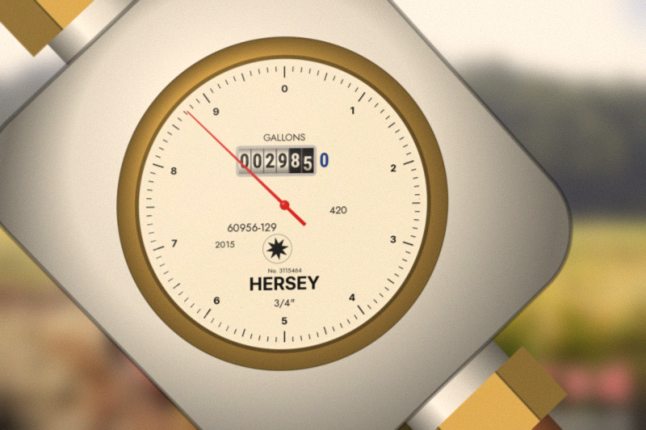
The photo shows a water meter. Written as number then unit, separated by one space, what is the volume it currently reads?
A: 29848.7 gal
